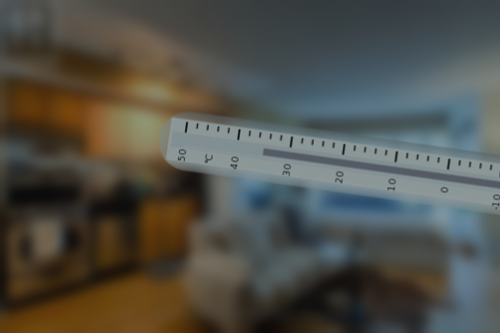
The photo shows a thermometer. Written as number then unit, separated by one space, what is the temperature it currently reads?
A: 35 °C
